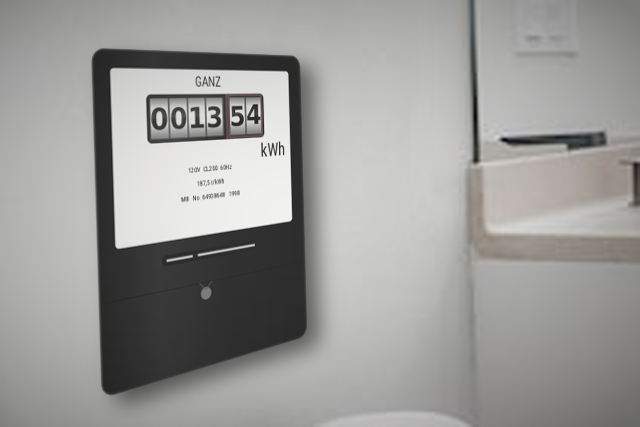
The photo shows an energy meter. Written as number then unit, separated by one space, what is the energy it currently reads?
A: 13.54 kWh
